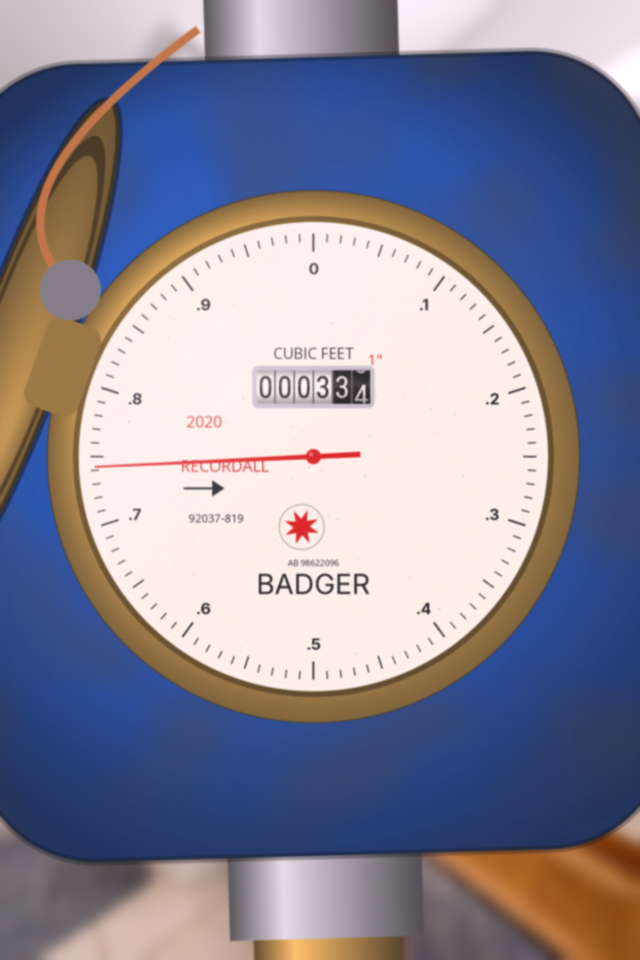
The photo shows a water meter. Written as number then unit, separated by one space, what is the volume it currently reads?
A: 333.74 ft³
